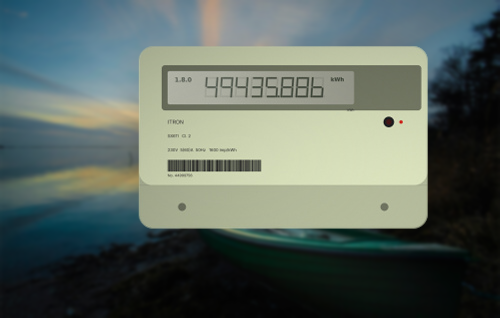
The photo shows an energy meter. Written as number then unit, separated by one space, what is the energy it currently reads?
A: 49435.886 kWh
